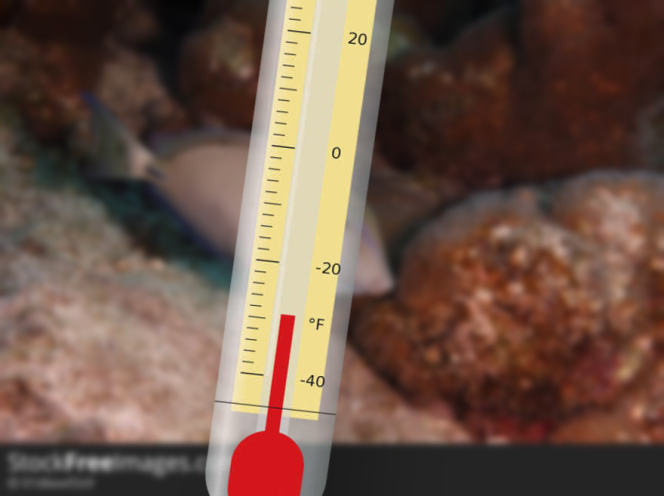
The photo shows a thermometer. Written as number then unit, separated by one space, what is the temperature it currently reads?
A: -29 °F
